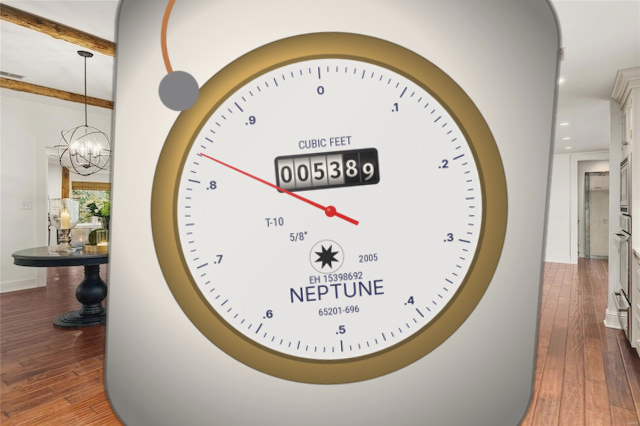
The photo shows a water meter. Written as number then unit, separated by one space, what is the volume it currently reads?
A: 5388.83 ft³
